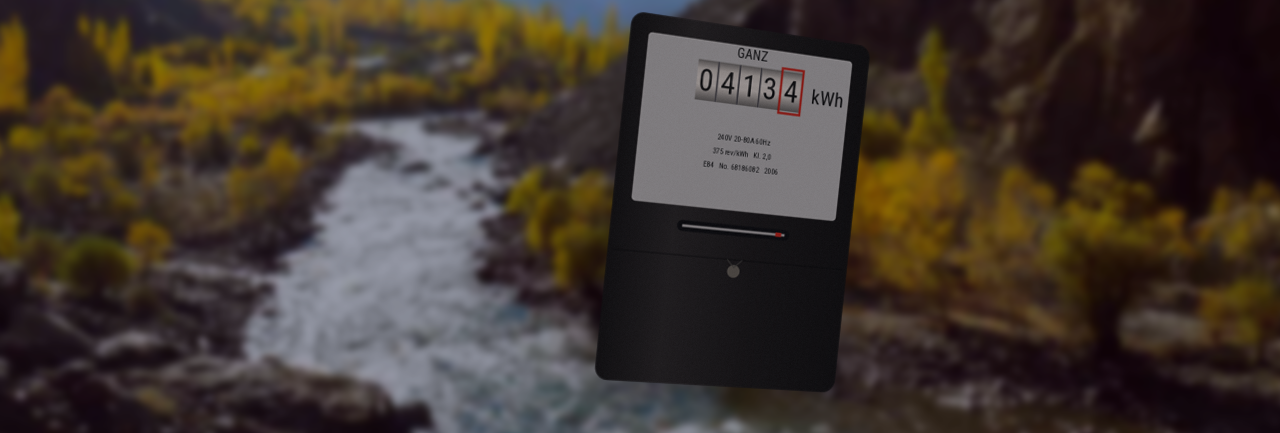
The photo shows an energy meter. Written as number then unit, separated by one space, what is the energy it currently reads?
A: 413.4 kWh
